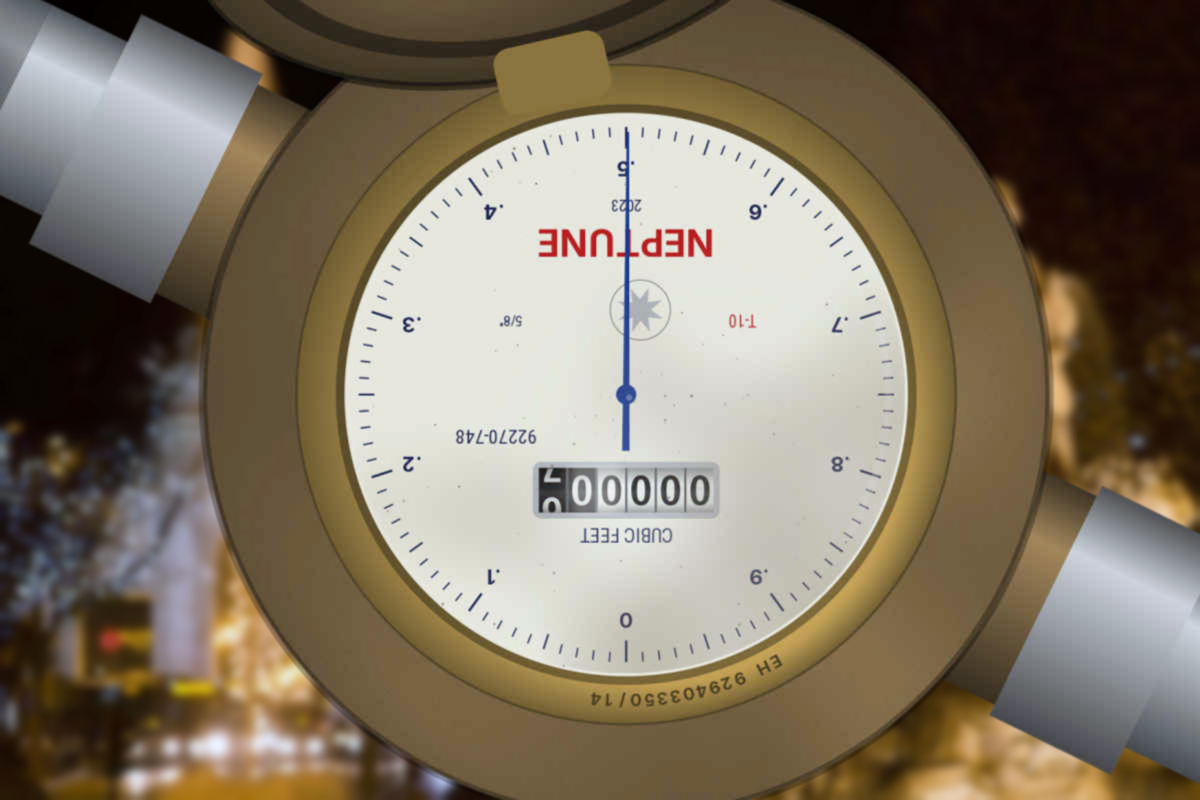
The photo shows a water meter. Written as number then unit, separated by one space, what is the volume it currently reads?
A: 6.50 ft³
